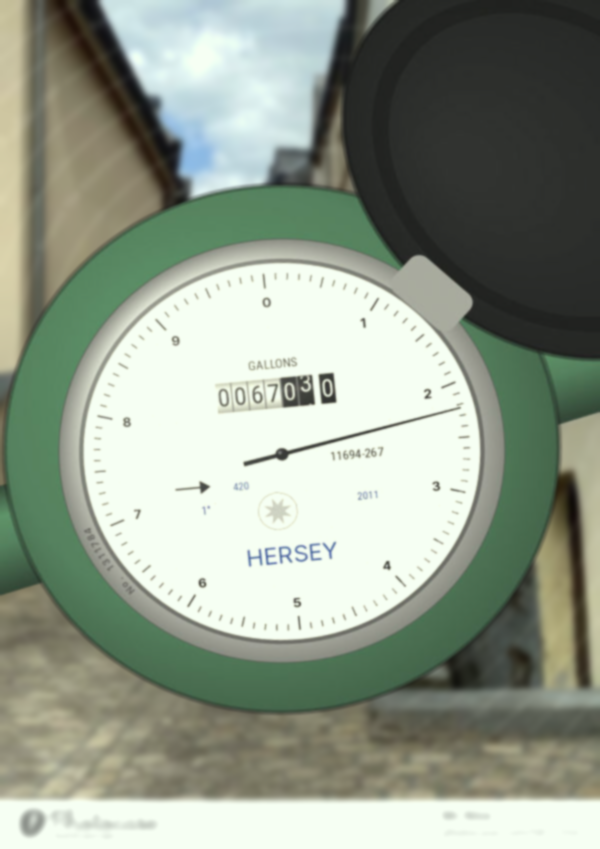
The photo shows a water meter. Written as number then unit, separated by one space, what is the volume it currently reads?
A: 67032.2 gal
